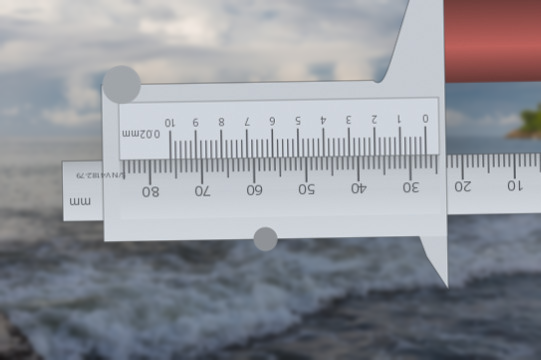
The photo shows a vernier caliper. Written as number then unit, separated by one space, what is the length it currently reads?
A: 27.0 mm
